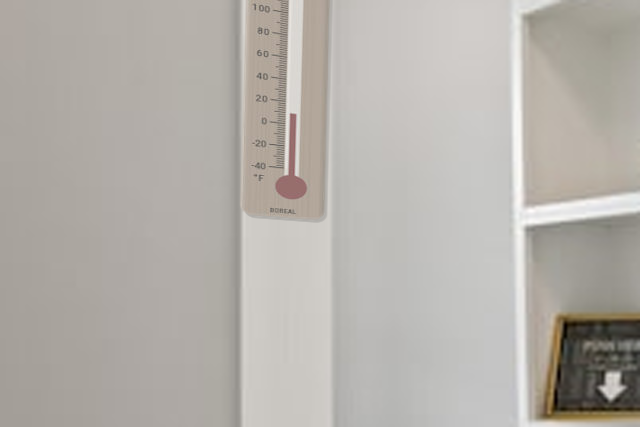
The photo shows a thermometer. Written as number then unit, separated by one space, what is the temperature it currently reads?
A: 10 °F
